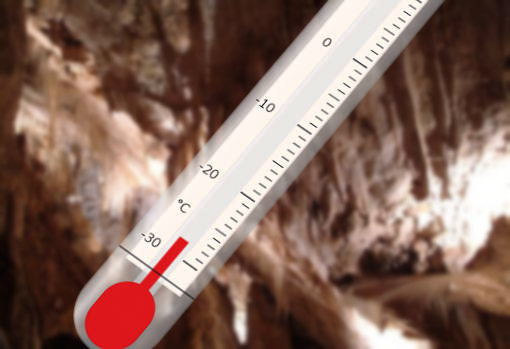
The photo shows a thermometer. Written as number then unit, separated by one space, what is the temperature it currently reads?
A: -28 °C
